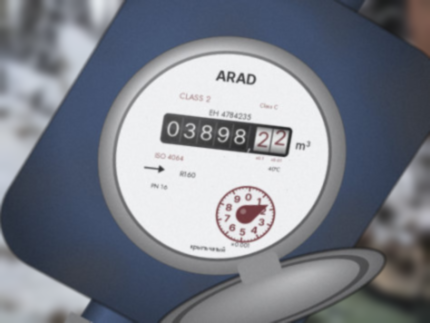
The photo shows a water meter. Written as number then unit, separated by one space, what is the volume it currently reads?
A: 3898.221 m³
